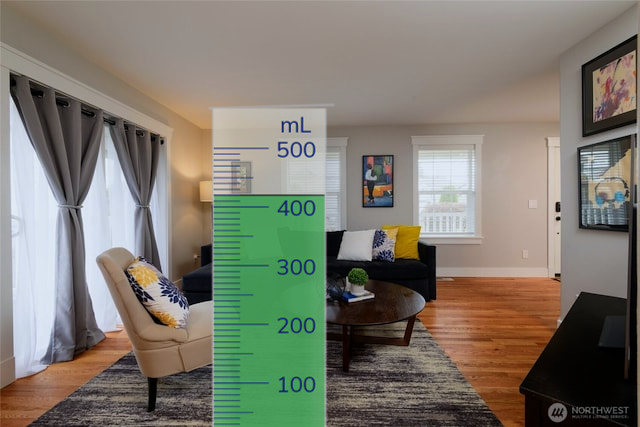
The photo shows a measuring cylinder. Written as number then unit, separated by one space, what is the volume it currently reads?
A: 420 mL
